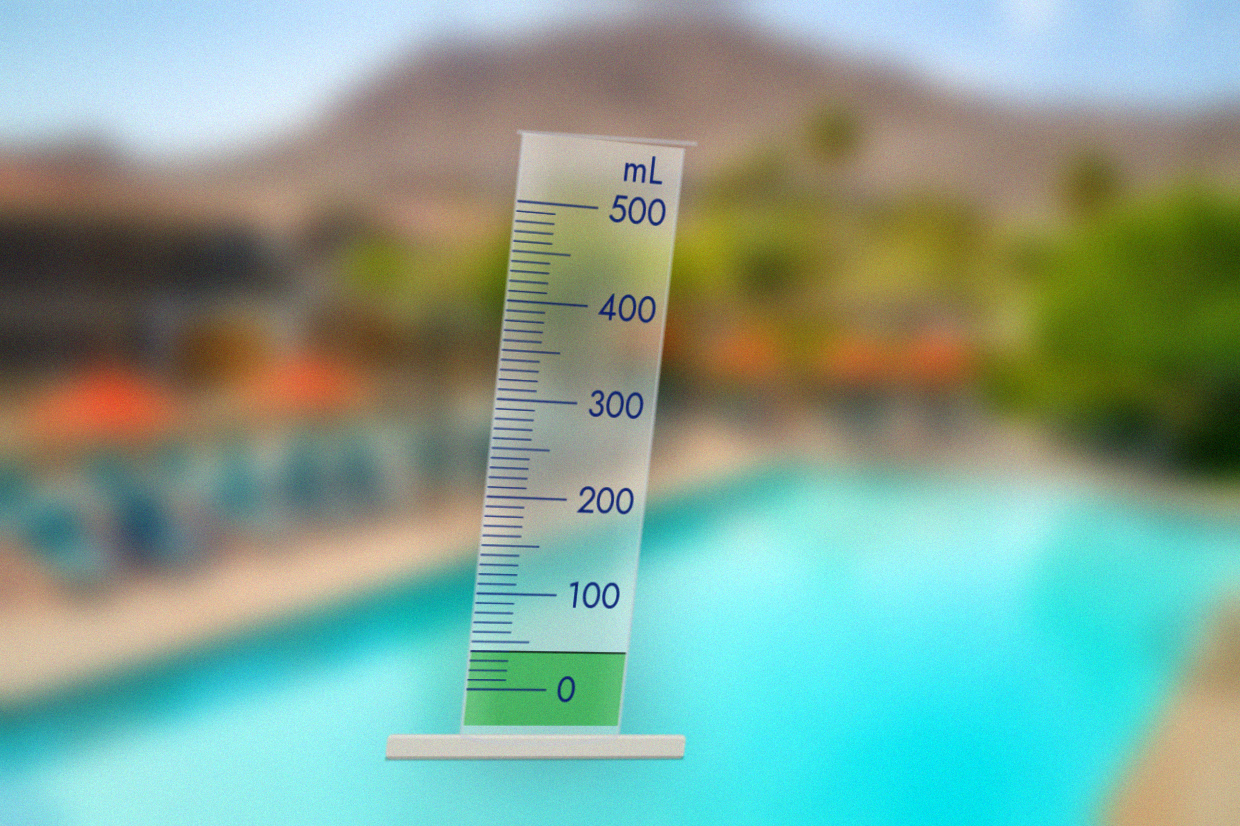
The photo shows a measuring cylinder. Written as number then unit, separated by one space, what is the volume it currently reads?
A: 40 mL
